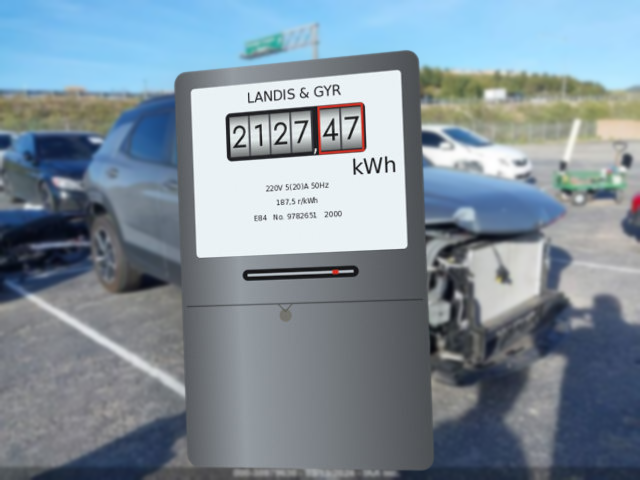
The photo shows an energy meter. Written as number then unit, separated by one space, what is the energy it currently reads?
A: 2127.47 kWh
